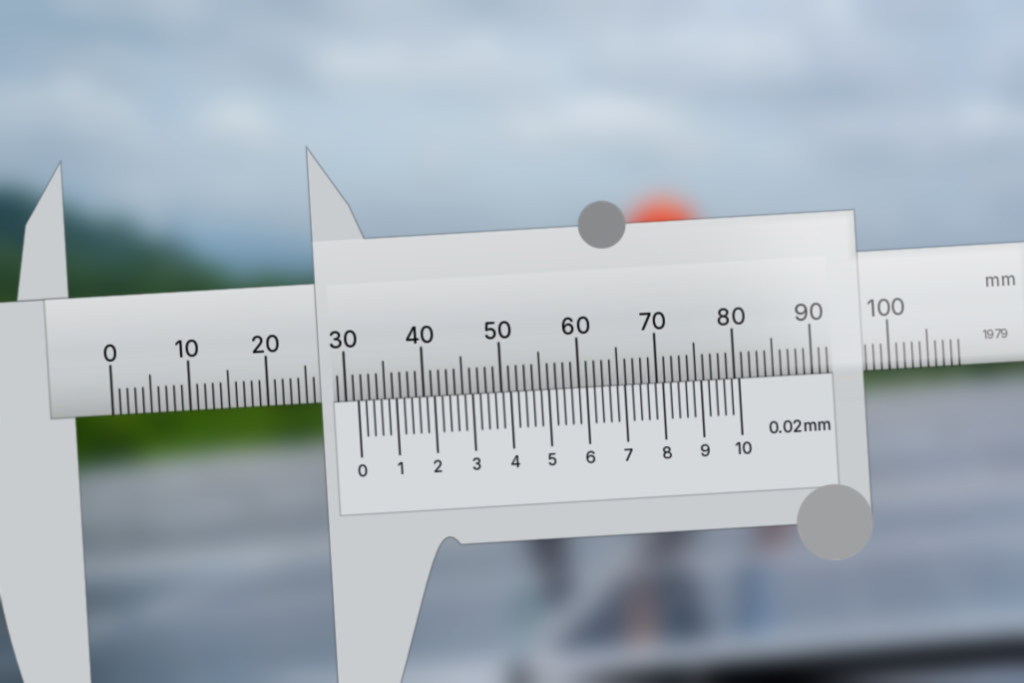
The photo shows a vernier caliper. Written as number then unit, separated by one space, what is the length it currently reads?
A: 31.6 mm
